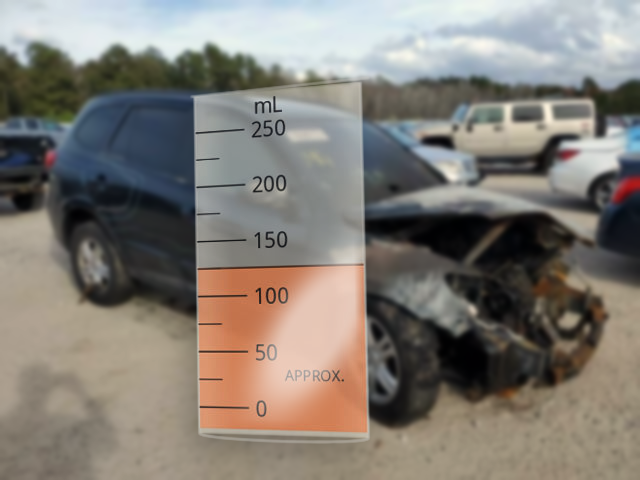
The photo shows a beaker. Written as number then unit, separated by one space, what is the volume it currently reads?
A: 125 mL
